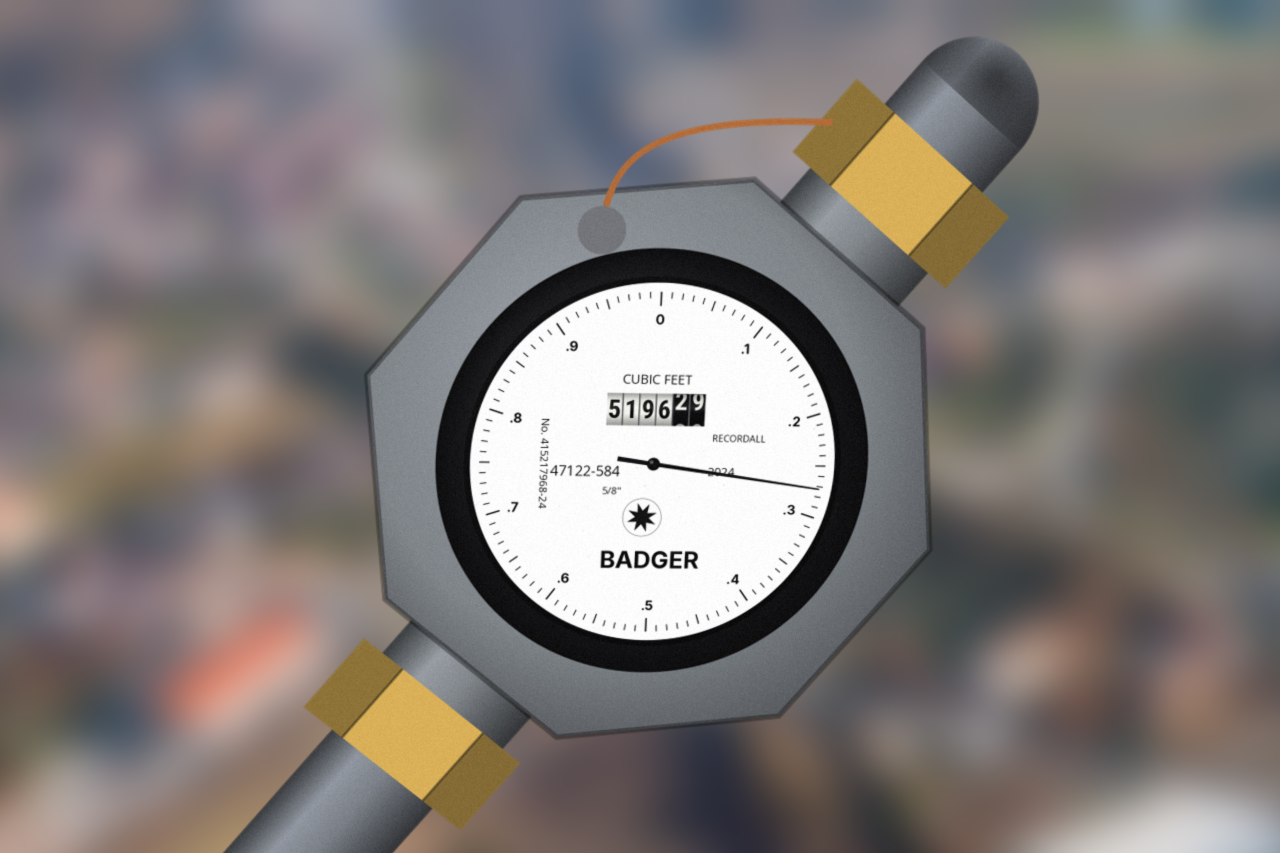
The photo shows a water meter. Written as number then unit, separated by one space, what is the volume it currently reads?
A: 519629.27 ft³
